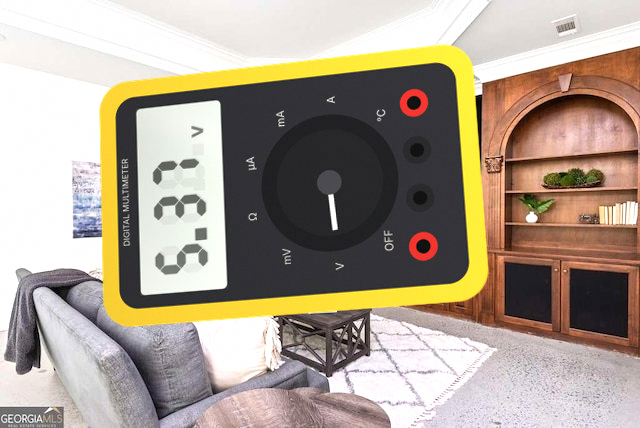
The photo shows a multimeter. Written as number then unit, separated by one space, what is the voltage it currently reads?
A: 5.37 V
